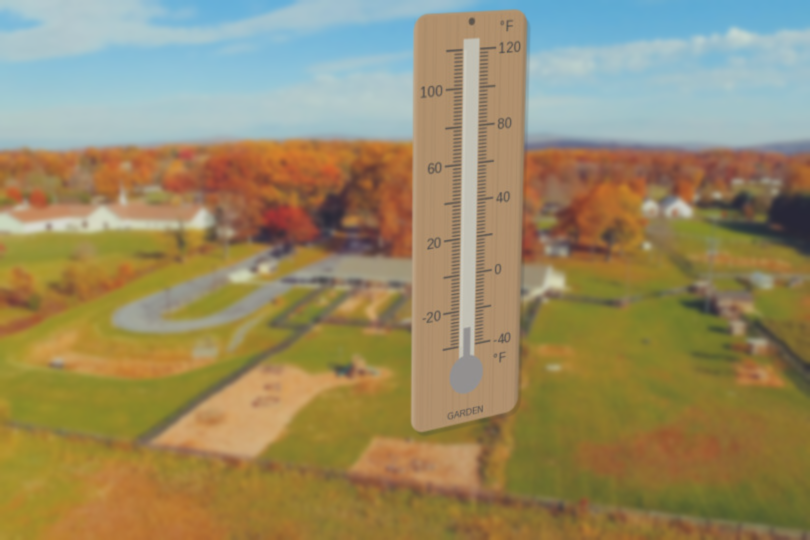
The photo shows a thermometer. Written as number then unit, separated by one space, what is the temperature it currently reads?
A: -30 °F
